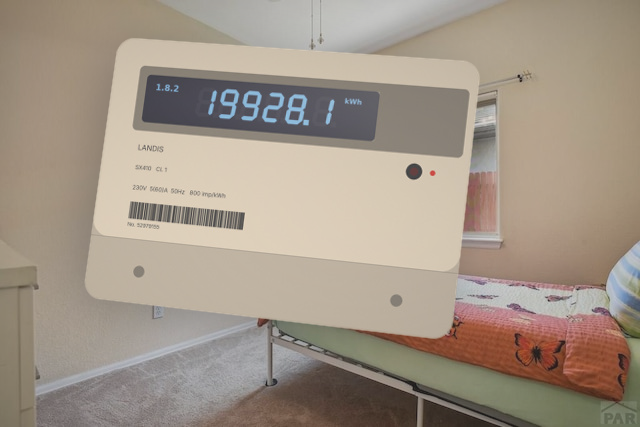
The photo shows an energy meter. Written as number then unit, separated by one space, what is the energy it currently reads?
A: 19928.1 kWh
